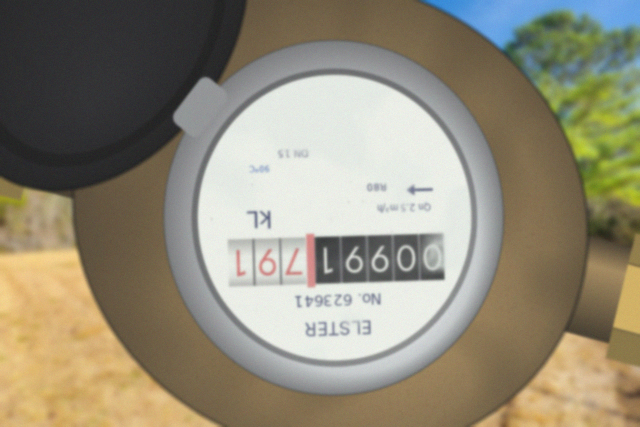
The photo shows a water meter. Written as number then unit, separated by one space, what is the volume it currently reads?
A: 991.791 kL
